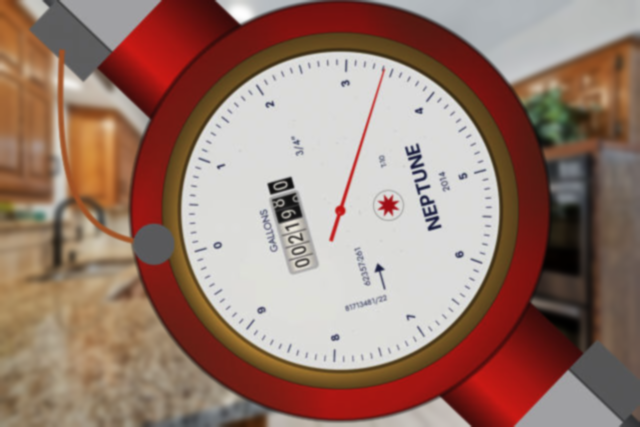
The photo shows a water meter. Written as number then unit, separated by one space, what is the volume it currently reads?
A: 21983.4 gal
